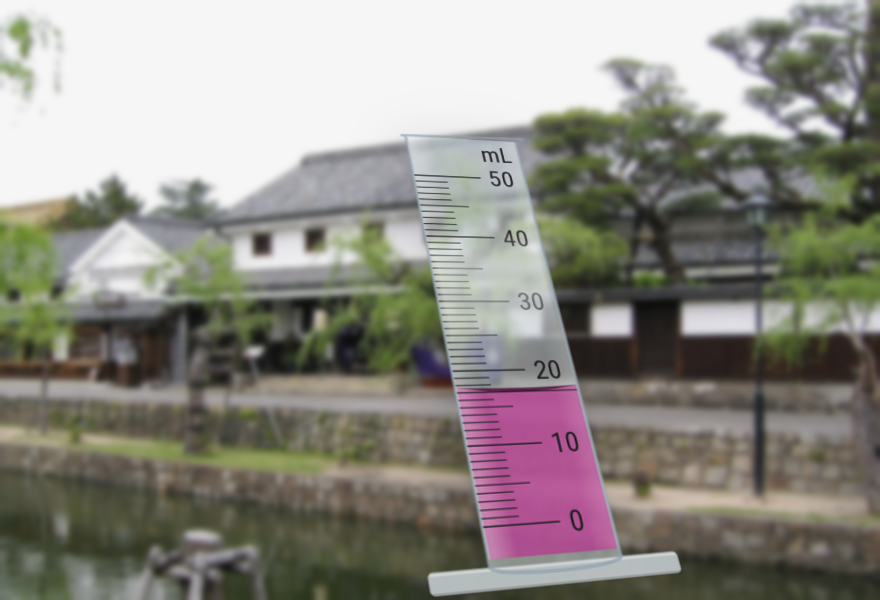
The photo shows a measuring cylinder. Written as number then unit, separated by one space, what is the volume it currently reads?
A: 17 mL
